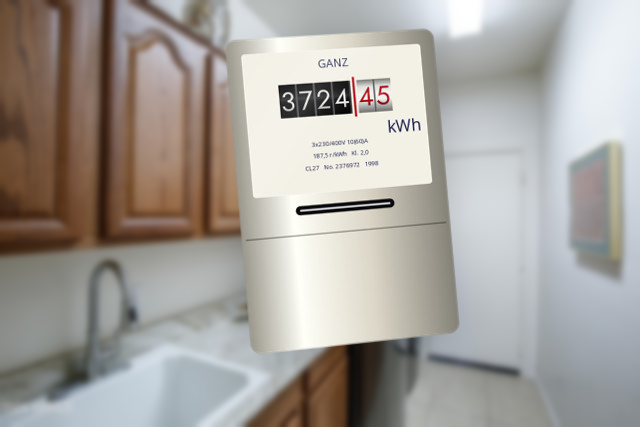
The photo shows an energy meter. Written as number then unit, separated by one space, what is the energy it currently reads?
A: 3724.45 kWh
